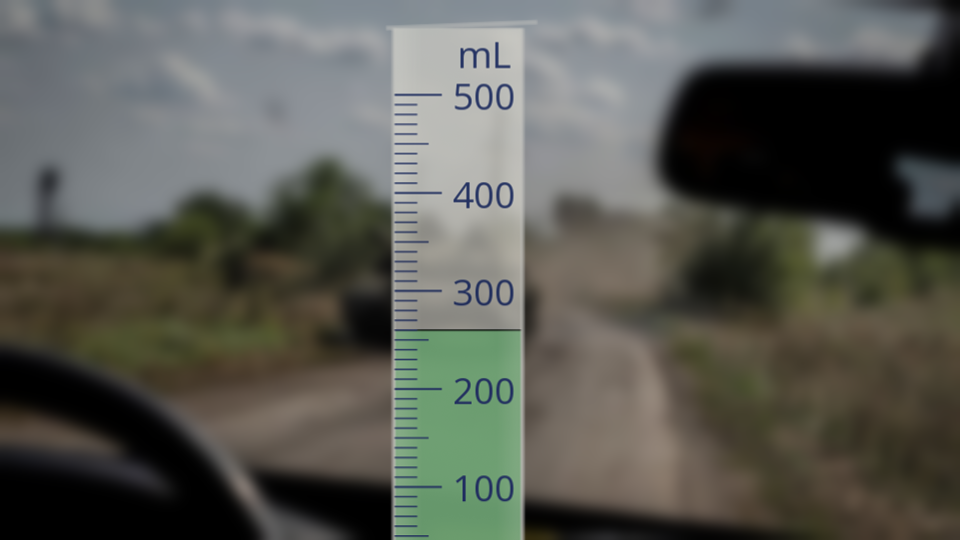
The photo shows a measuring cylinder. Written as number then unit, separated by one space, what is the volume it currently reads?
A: 260 mL
